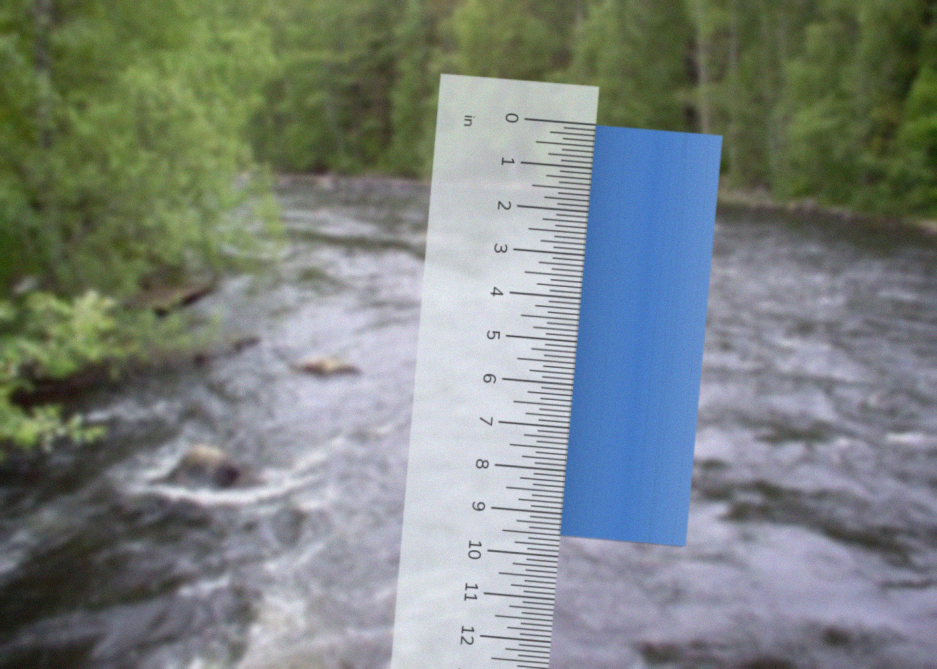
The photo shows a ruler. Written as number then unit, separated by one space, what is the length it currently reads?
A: 9.5 in
